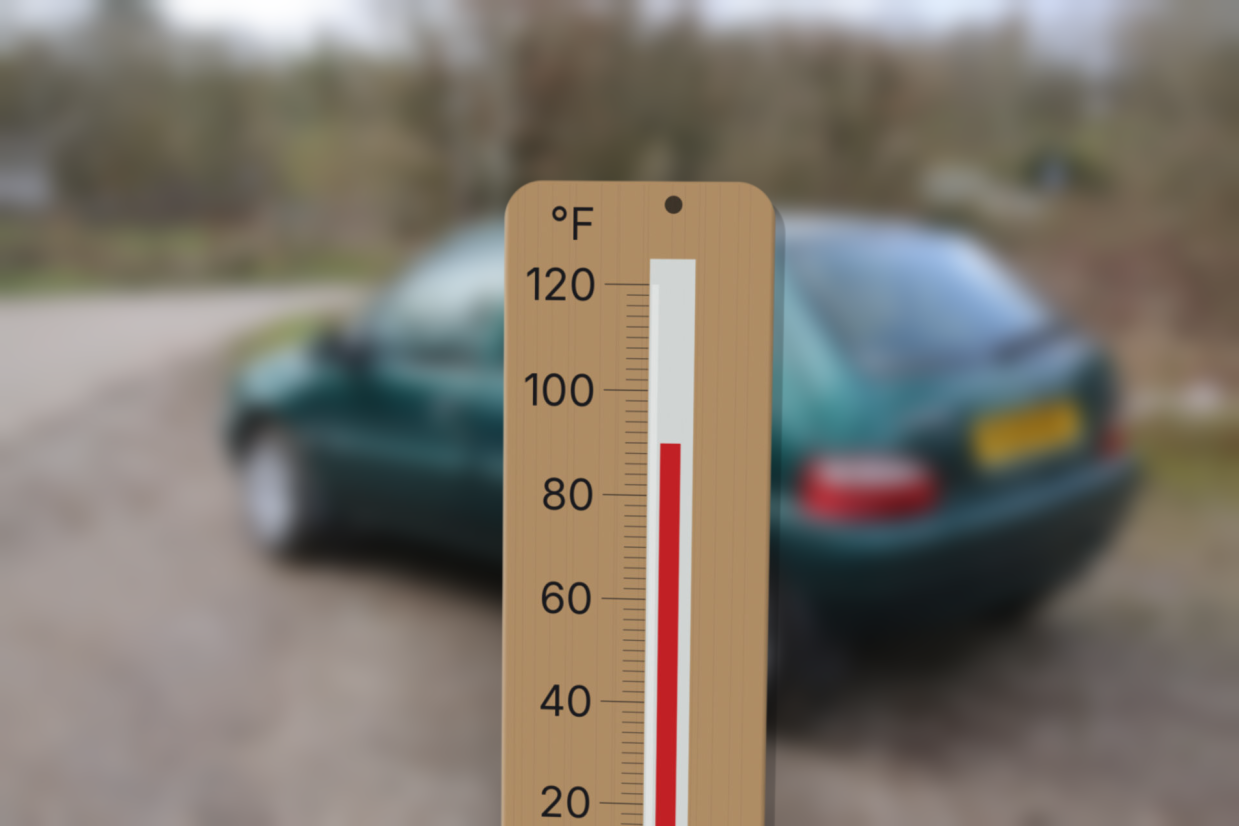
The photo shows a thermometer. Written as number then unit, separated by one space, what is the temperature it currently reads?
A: 90 °F
